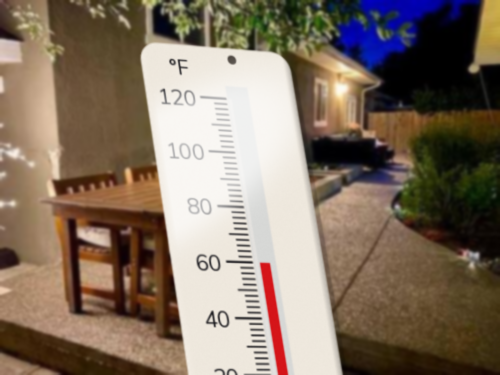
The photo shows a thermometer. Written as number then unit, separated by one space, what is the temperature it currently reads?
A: 60 °F
